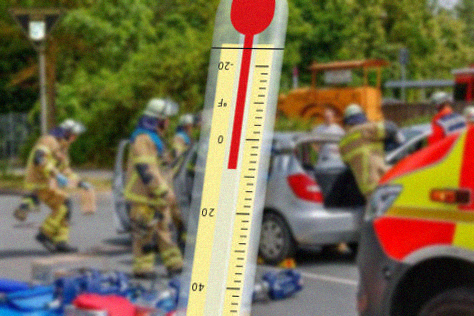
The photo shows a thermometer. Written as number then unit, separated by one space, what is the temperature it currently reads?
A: 8 °F
